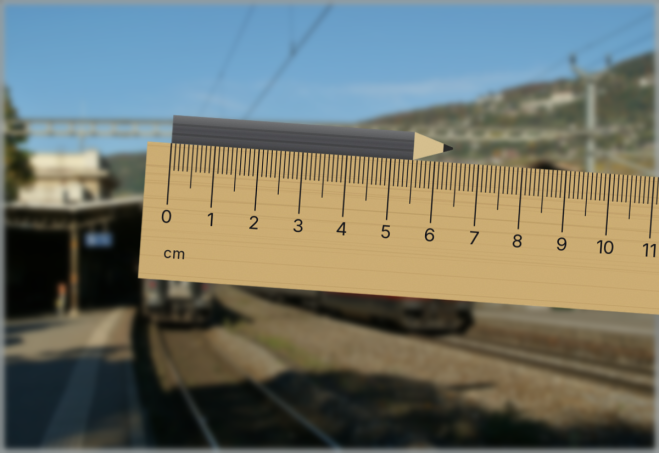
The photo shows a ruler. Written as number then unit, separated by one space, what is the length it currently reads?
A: 6.4 cm
